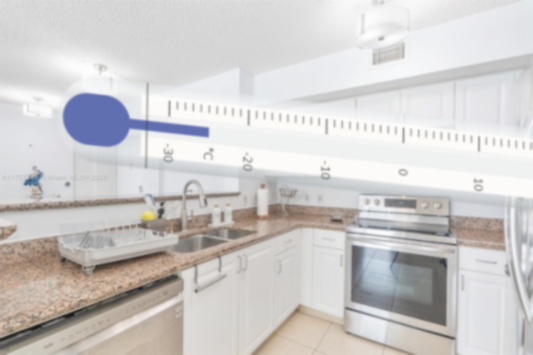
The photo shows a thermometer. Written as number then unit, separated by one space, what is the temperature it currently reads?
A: -25 °C
